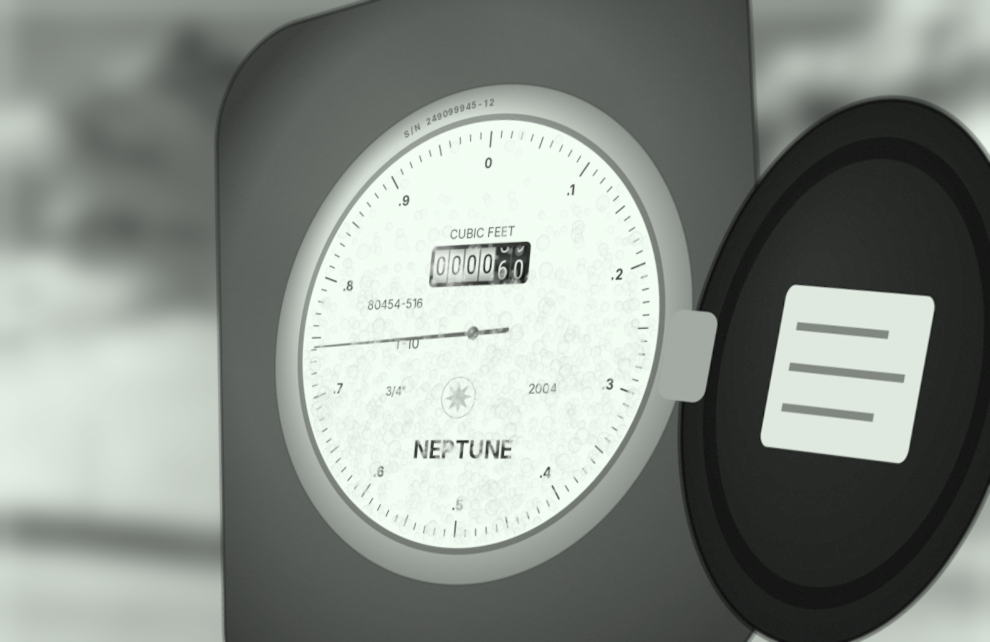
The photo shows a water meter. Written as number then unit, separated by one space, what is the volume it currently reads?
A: 59.74 ft³
